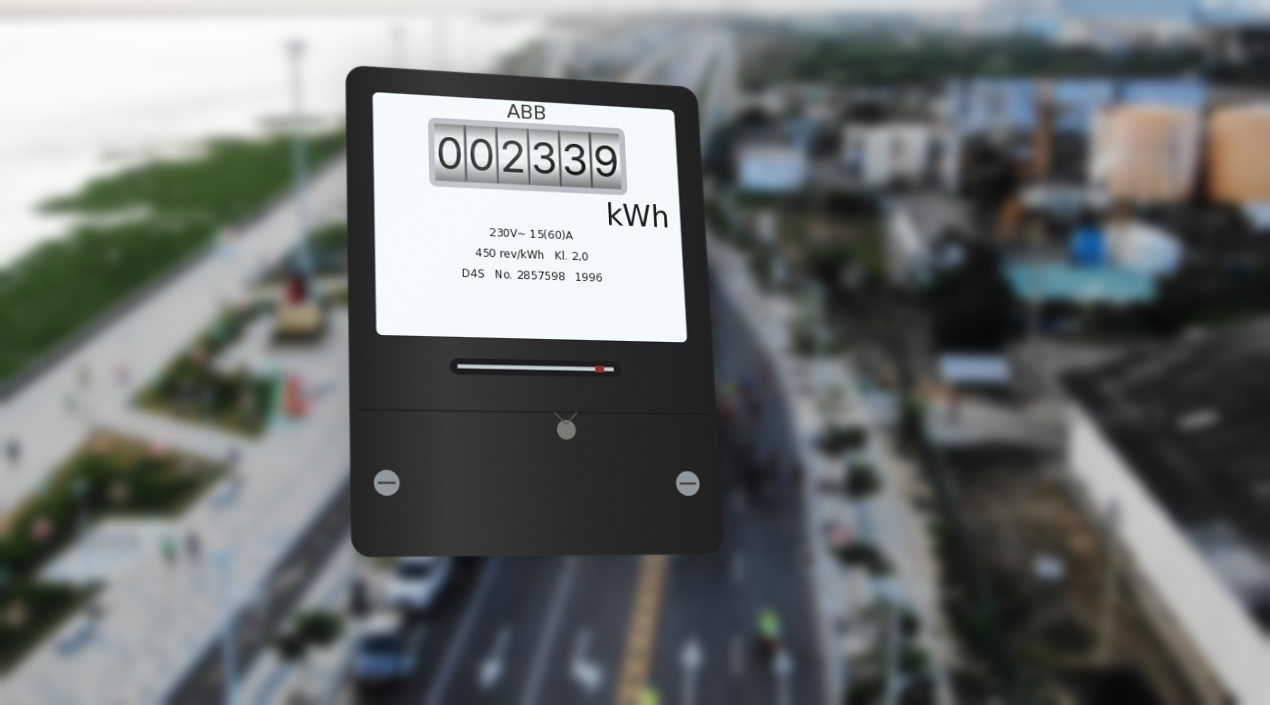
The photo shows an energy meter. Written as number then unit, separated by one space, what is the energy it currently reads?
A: 2339 kWh
